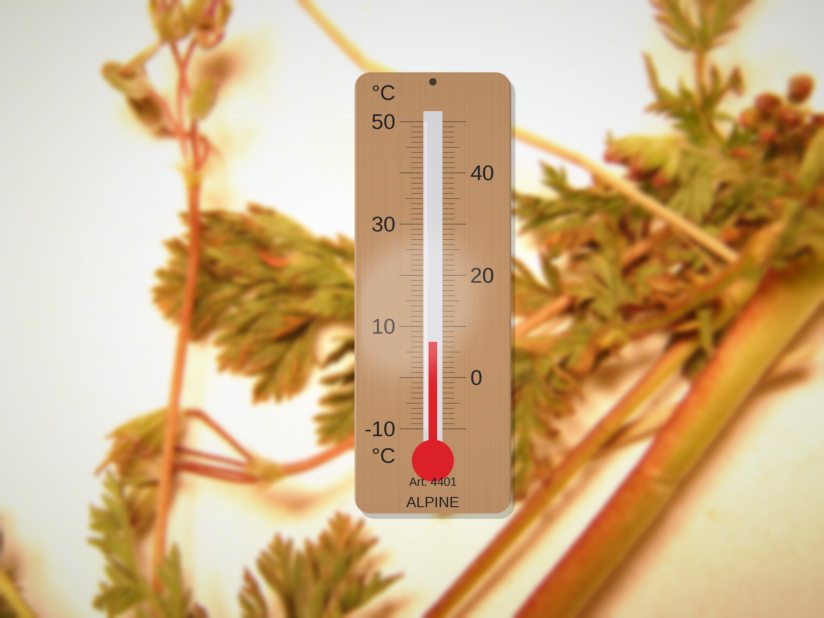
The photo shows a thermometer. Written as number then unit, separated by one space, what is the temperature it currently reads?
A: 7 °C
